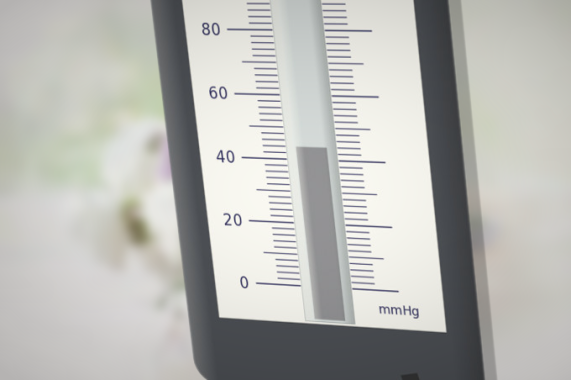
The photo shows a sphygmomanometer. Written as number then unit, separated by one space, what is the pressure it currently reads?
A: 44 mmHg
